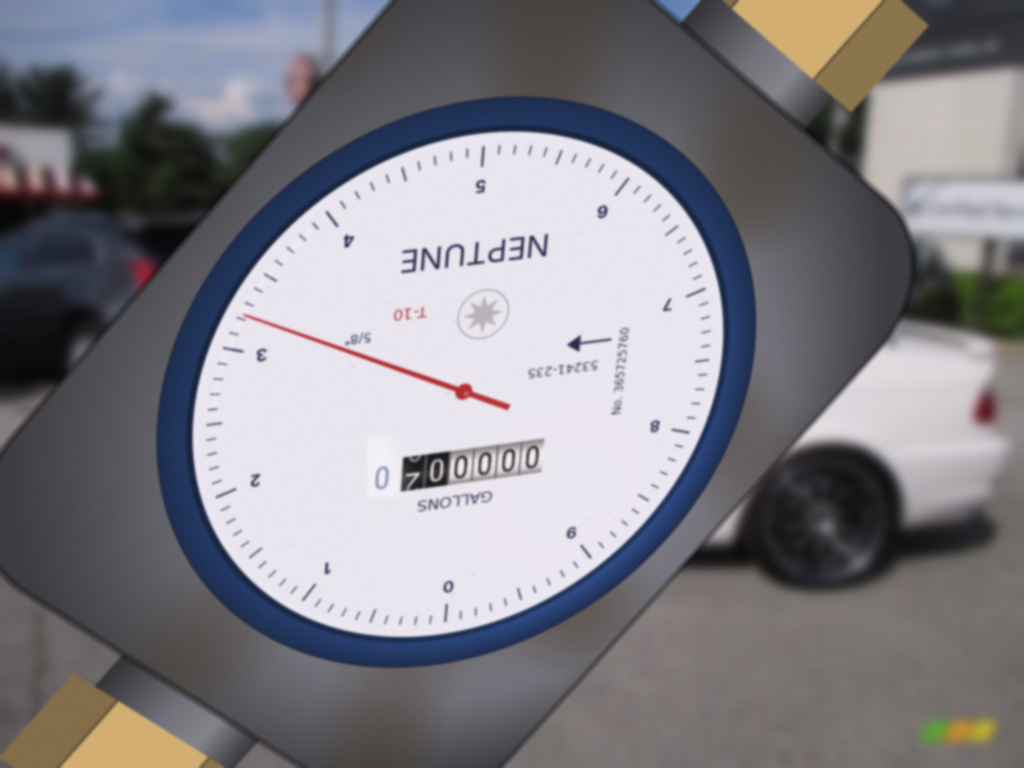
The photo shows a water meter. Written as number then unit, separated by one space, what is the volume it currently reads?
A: 23.2 gal
